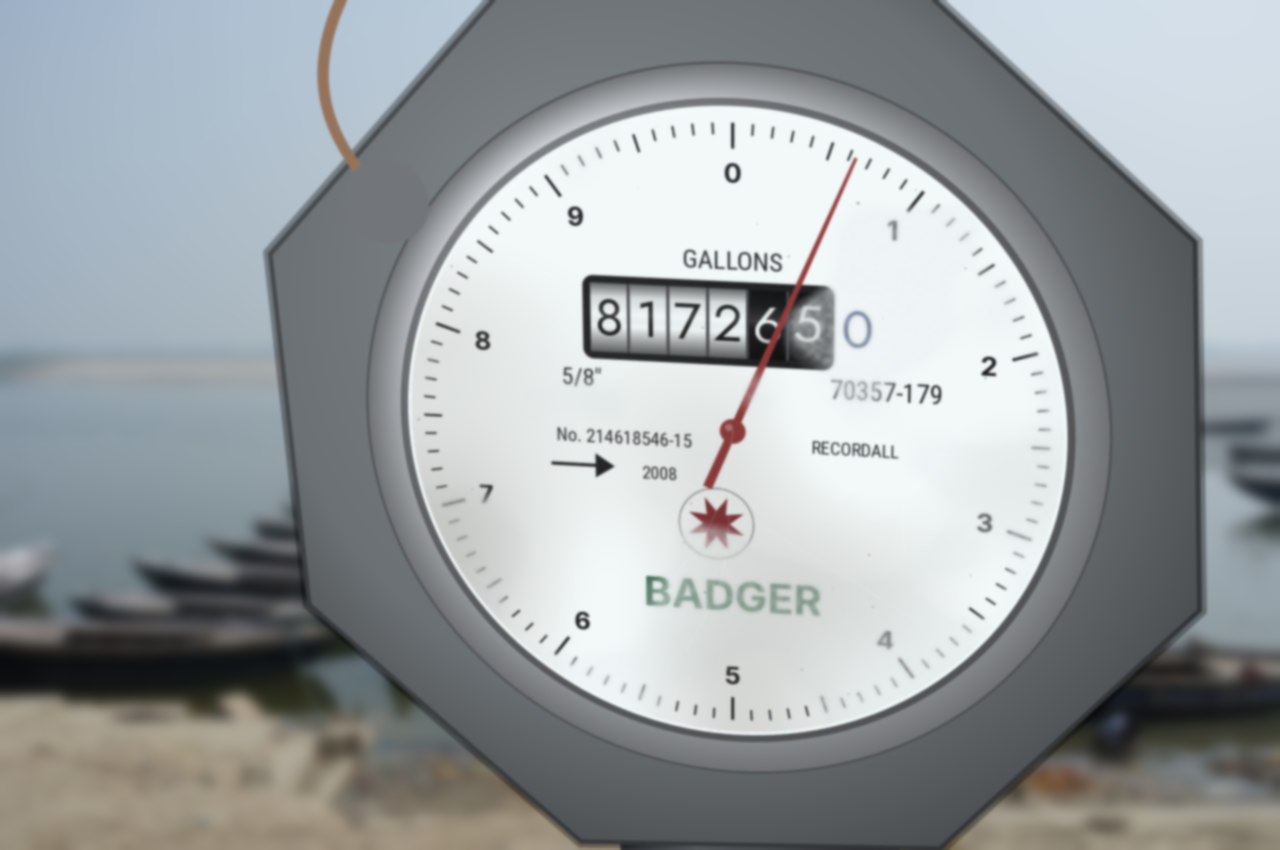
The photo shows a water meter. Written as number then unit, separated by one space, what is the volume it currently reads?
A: 8172650.6 gal
